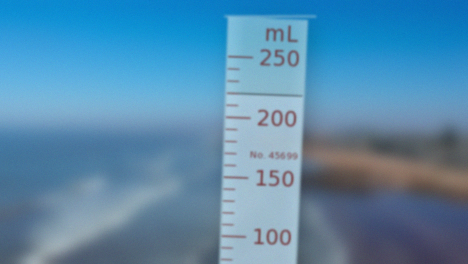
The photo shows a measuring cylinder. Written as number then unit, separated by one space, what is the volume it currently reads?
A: 220 mL
